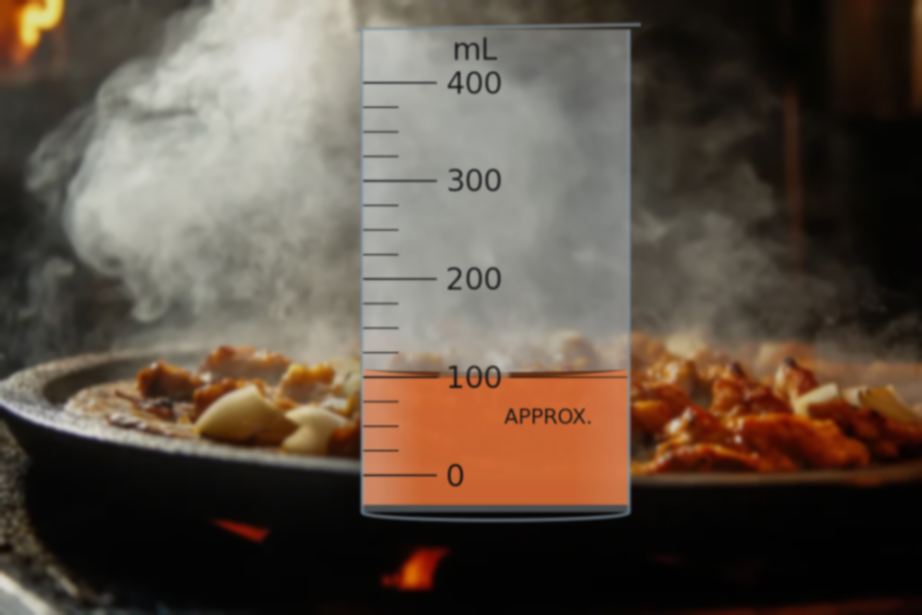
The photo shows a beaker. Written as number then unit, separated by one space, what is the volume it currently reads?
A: 100 mL
